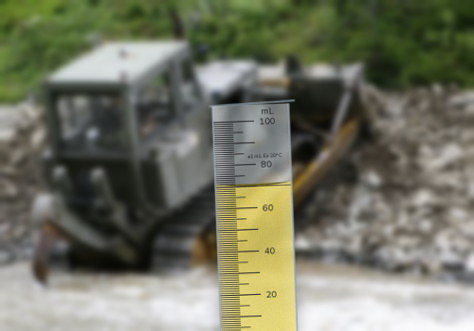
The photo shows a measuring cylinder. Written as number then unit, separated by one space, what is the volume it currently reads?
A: 70 mL
